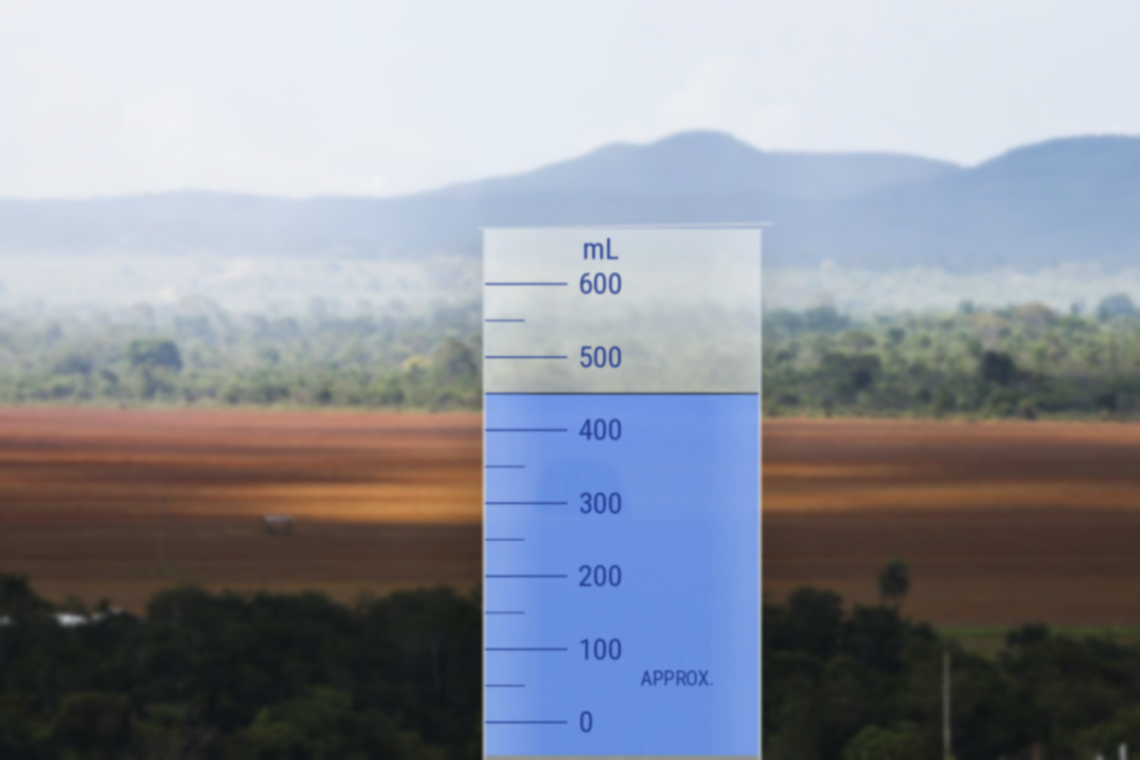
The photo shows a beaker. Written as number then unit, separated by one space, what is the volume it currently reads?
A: 450 mL
